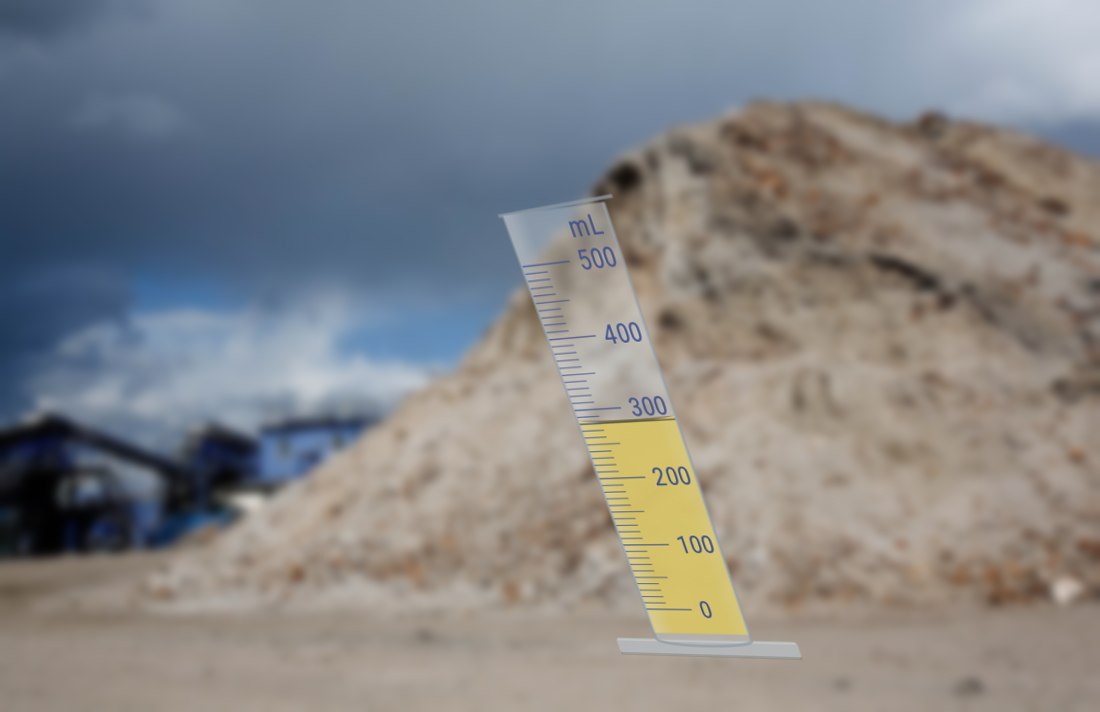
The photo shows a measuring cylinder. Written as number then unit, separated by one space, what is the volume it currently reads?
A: 280 mL
